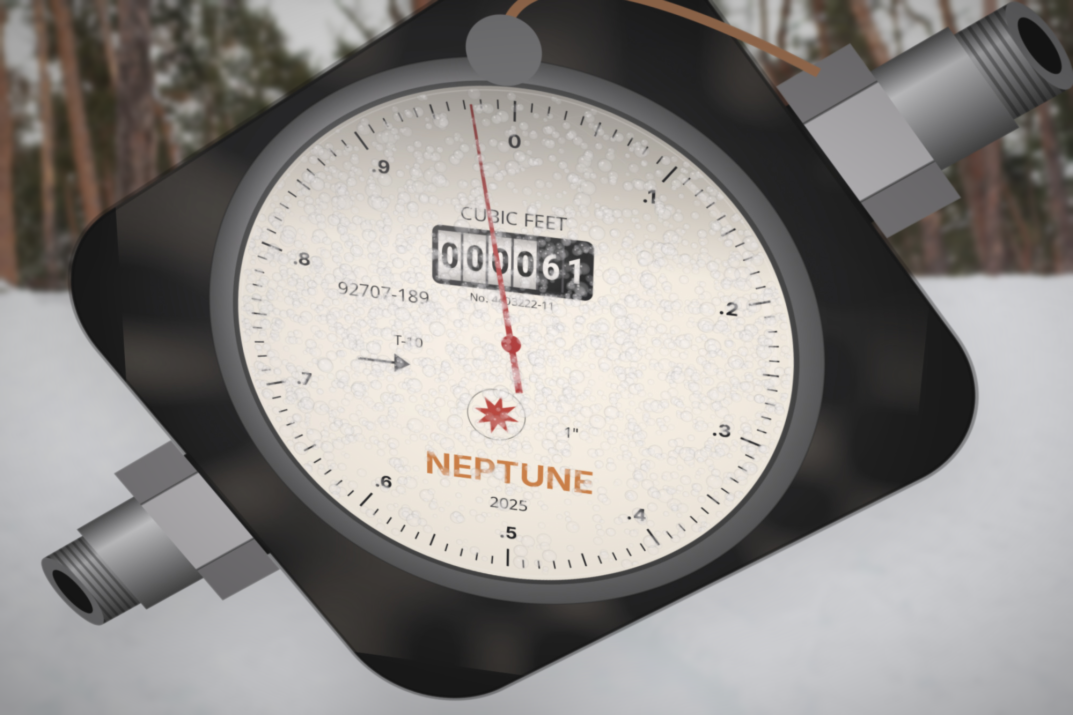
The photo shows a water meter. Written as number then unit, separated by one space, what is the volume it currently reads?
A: 60.97 ft³
